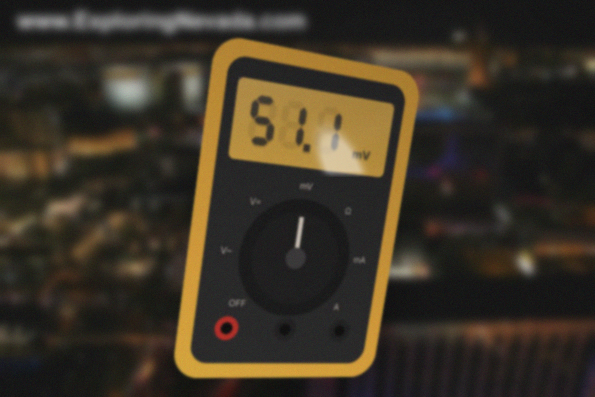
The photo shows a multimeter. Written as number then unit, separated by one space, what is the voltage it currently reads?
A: 51.1 mV
